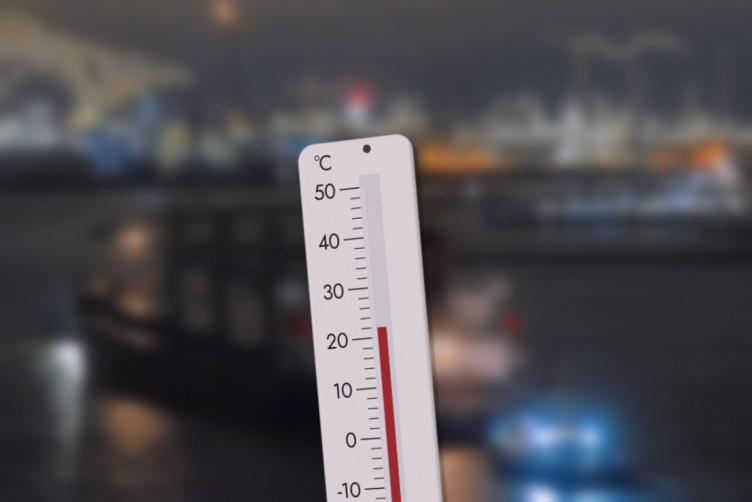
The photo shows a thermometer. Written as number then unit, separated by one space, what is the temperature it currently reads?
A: 22 °C
